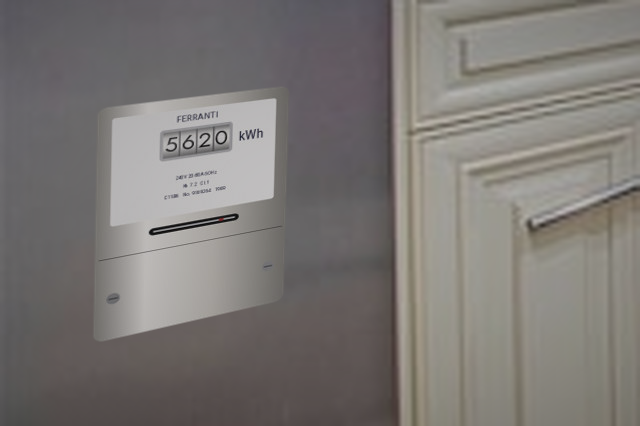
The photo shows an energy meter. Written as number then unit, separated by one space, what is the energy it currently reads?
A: 5620 kWh
